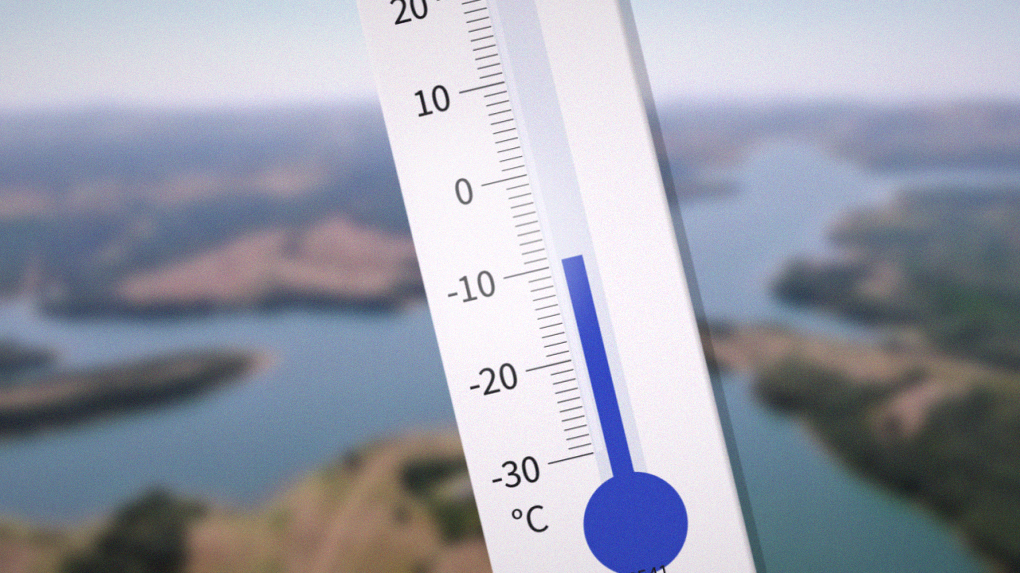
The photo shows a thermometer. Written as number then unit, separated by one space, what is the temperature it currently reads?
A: -9.5 °C
